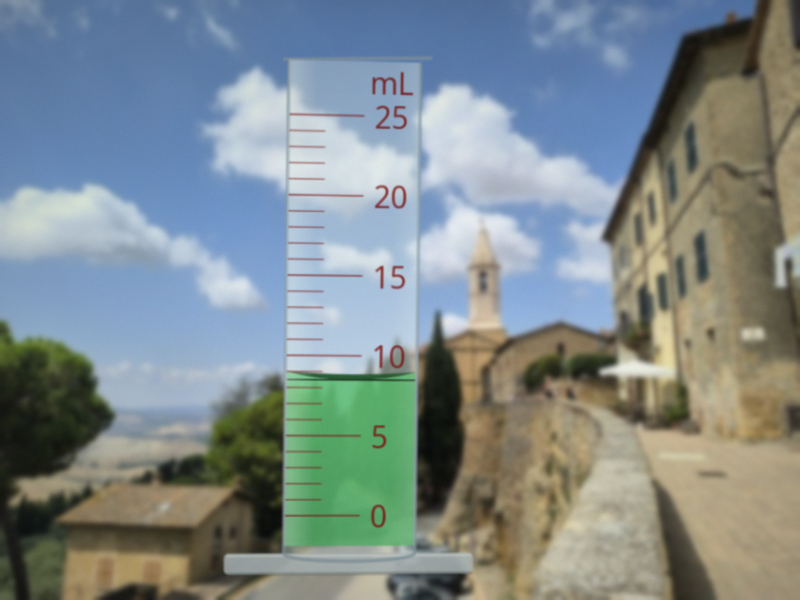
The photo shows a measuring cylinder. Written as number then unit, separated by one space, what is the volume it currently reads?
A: 8.5 mL
